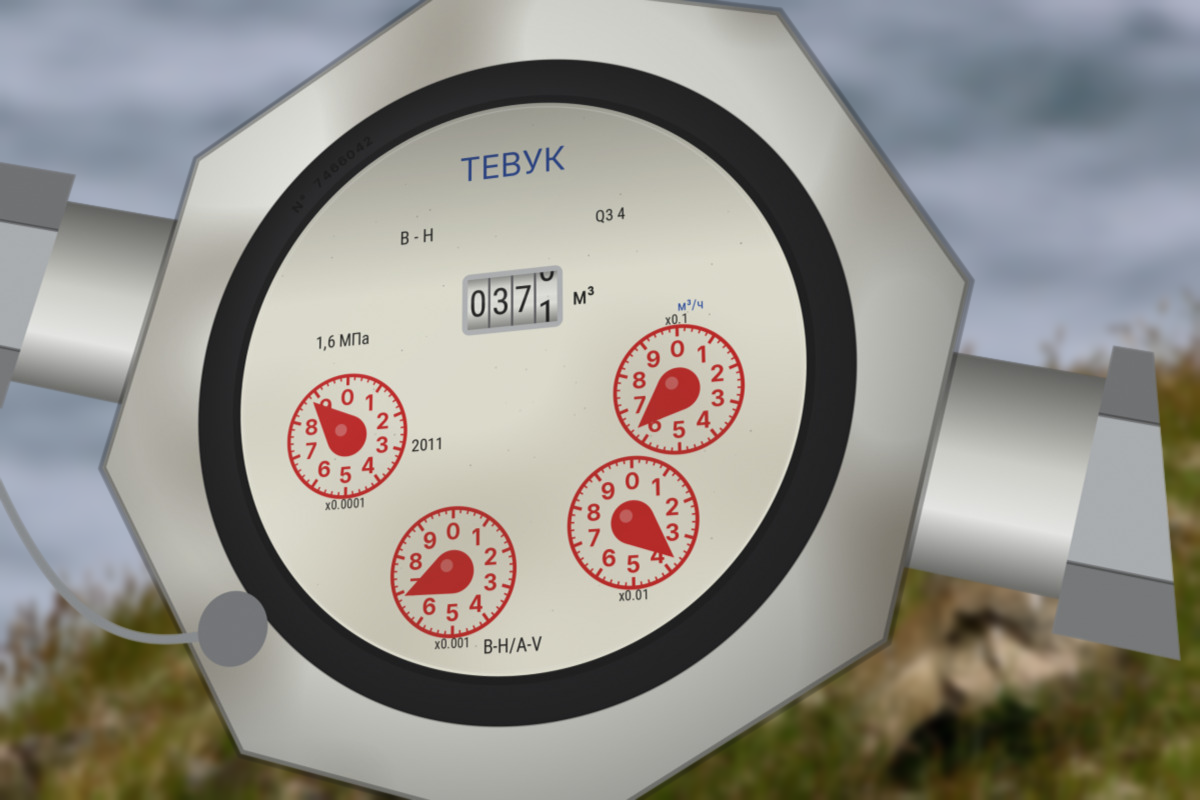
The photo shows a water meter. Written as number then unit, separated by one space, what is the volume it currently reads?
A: 370.6368 m³
